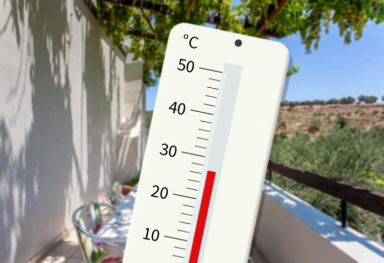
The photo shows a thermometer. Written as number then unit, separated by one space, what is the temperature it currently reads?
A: 27 °C
